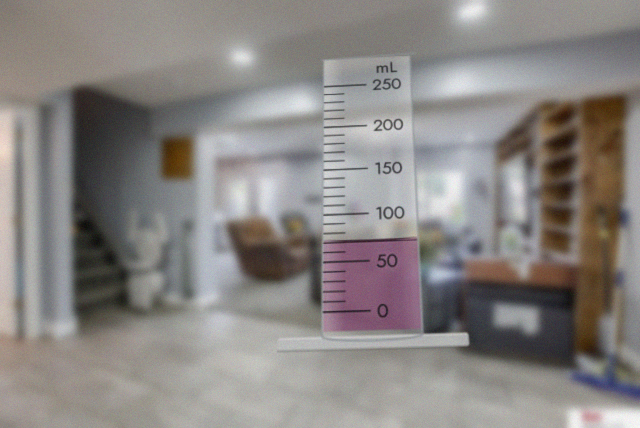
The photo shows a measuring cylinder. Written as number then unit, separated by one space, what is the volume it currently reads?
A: 70 mL
